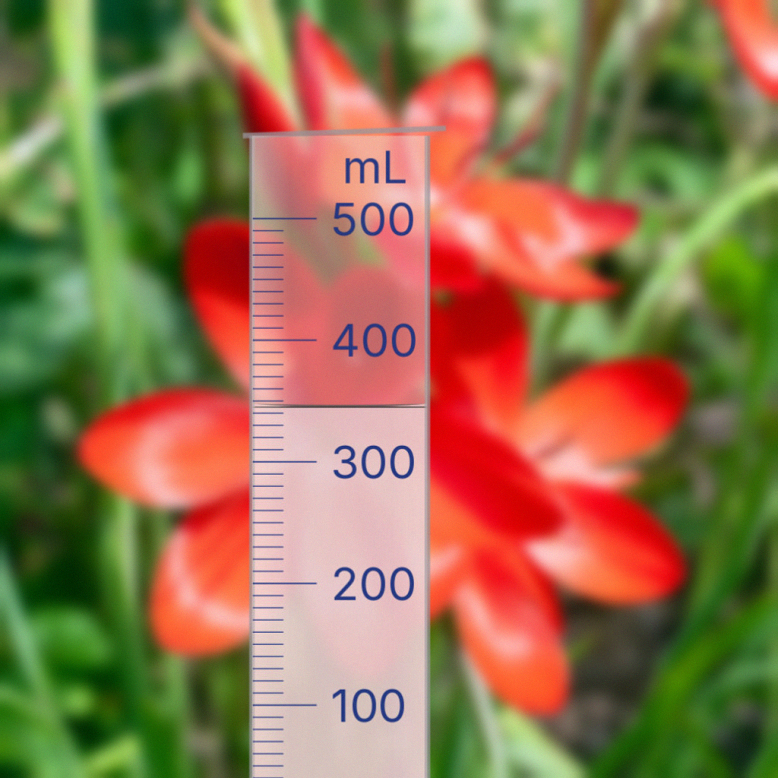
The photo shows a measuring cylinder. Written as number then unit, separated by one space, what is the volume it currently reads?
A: 345 mL
